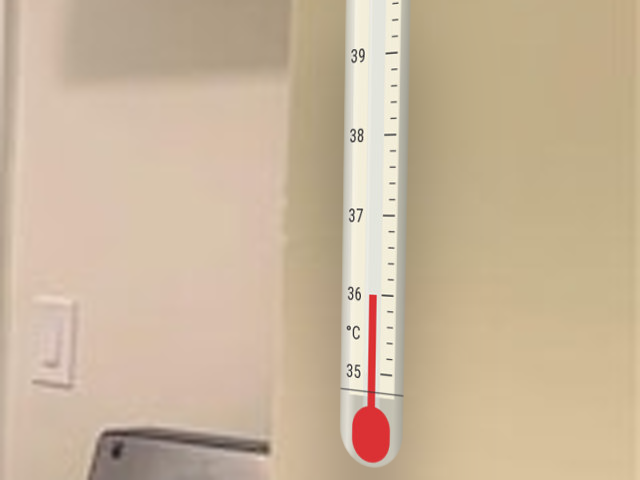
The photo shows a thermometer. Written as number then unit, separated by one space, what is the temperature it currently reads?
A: 36 °C
